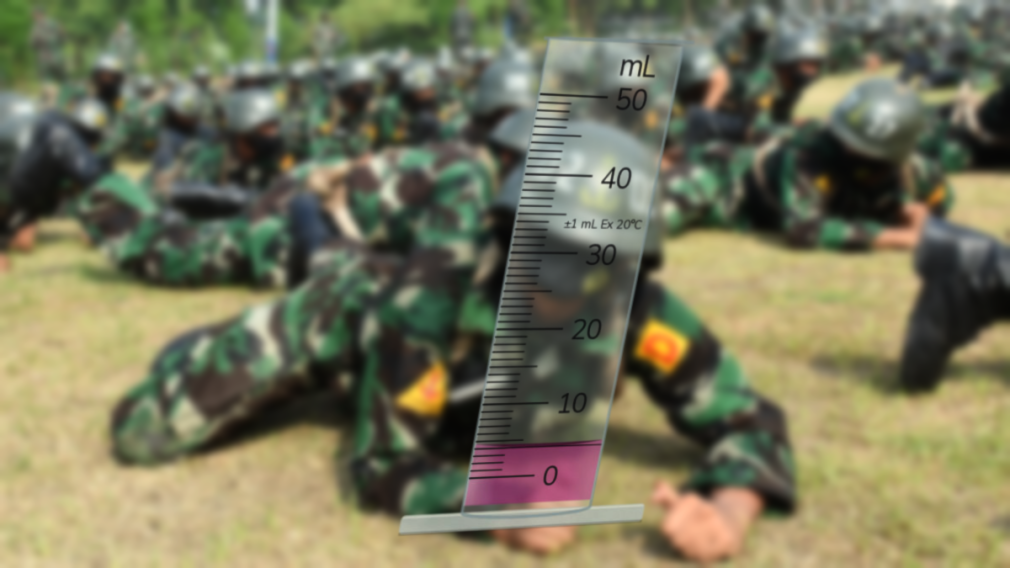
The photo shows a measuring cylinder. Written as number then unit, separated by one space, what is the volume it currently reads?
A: 4 mL
